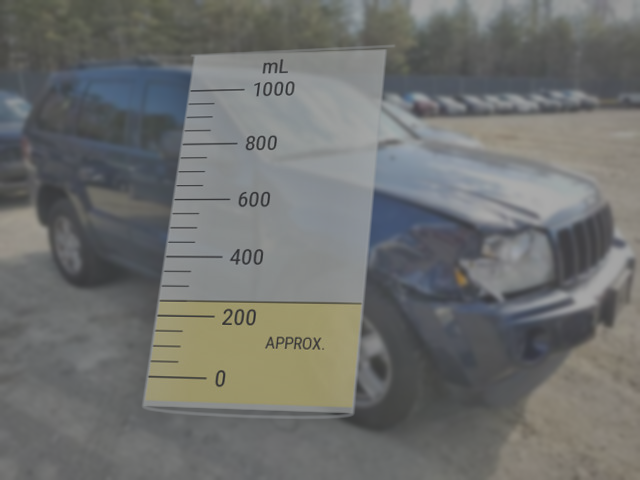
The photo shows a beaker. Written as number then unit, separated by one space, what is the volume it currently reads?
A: 250 mL
